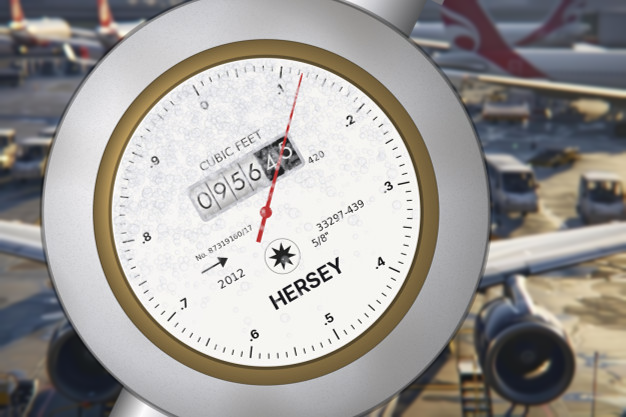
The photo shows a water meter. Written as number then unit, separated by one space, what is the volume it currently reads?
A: 95645.12 ft³
